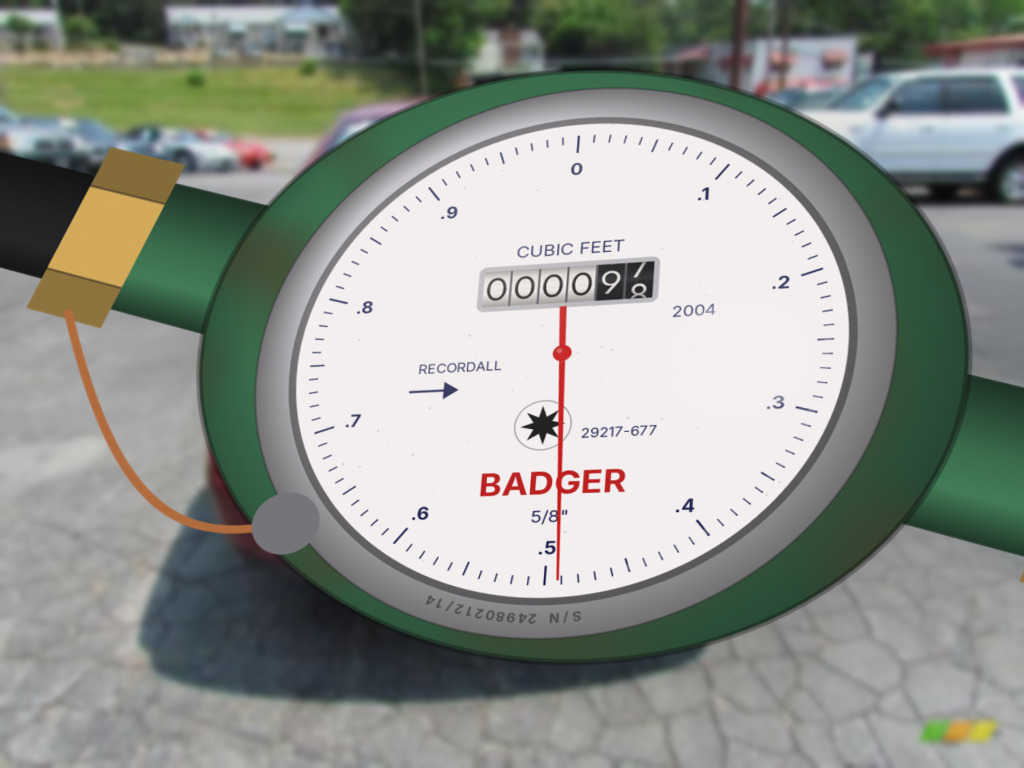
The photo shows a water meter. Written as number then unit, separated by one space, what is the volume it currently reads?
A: 97.49 ft³
